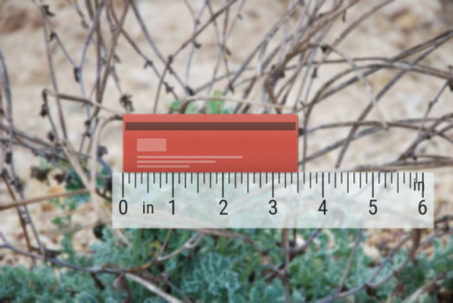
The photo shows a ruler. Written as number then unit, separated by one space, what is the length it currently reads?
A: 3.5 in
